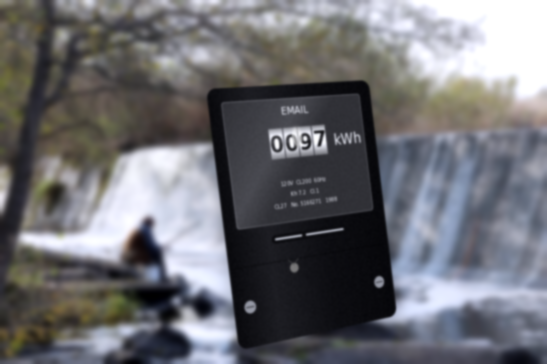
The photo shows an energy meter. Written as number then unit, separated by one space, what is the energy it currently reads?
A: 97 kWh
